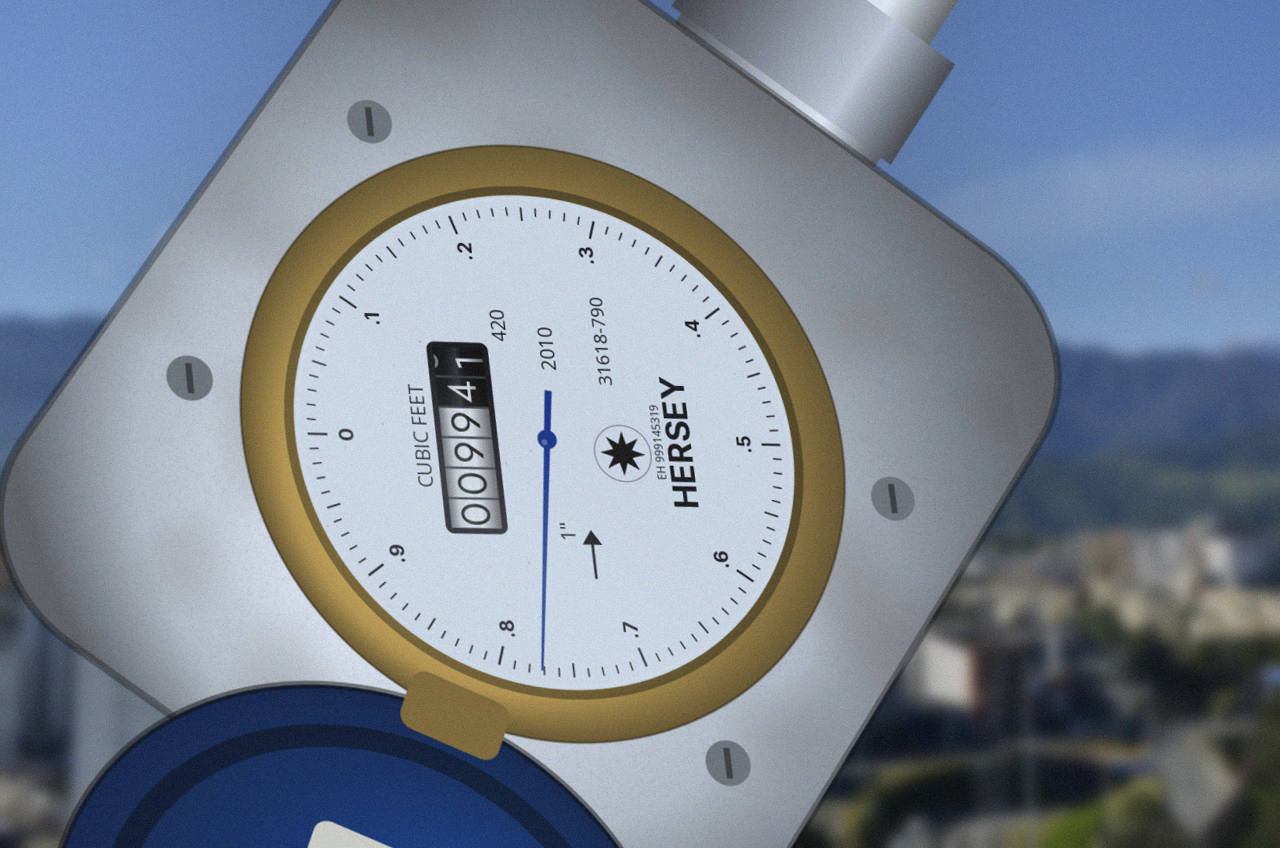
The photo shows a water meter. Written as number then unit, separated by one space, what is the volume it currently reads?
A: 9940.77 ft³
